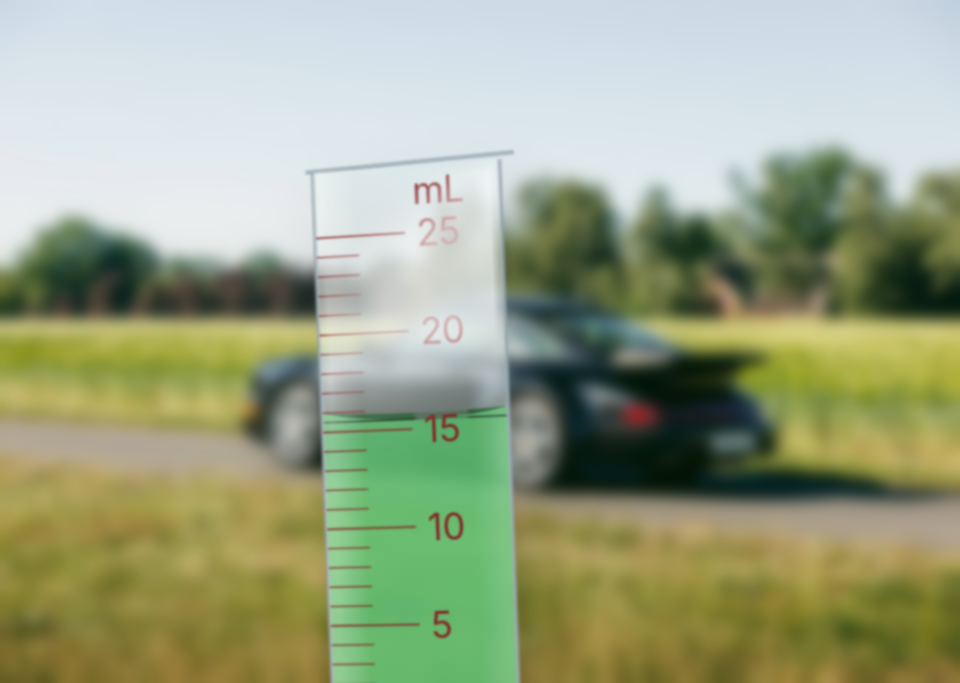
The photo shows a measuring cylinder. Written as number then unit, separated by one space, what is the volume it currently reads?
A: 15.5 mL
